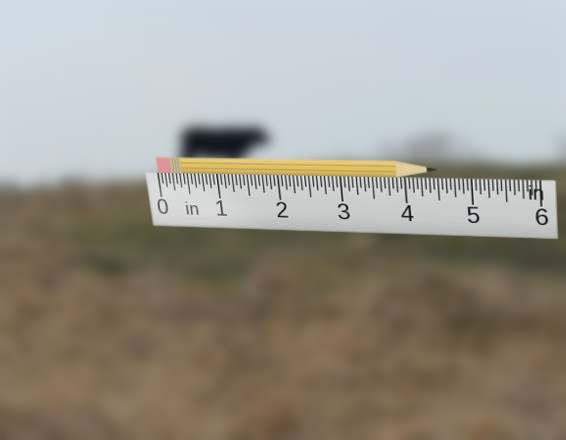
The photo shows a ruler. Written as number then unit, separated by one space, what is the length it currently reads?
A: 4.5 in
